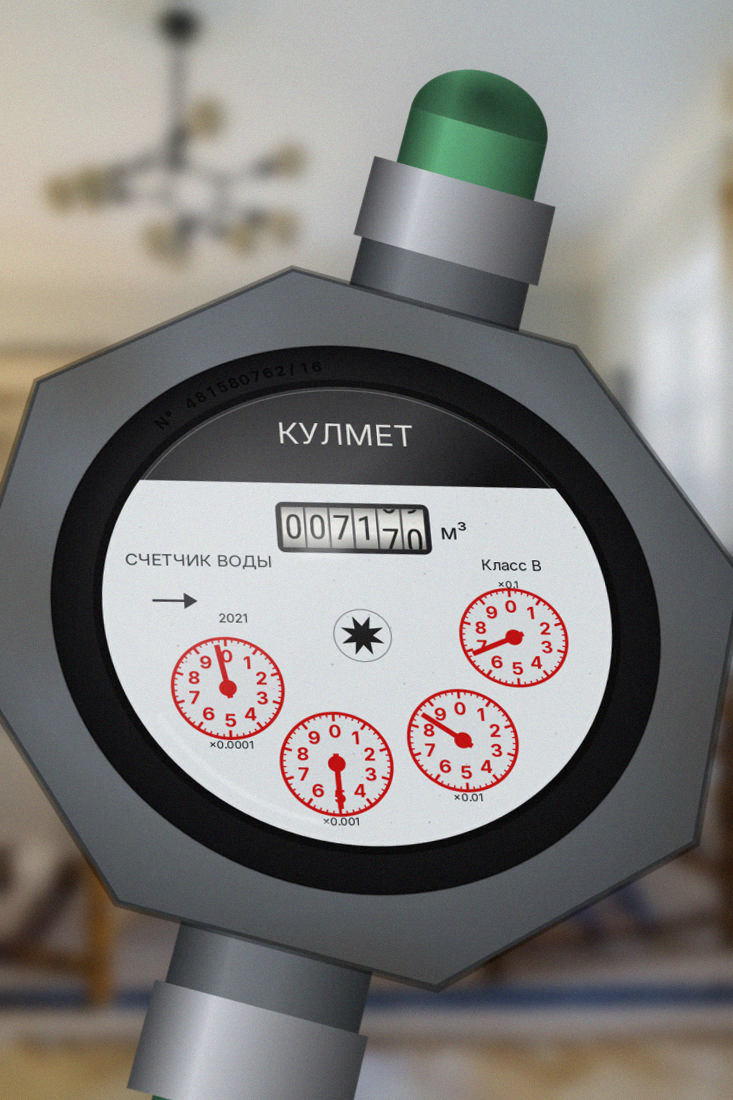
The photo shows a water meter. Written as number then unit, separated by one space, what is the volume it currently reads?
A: 7169.6849 m³
